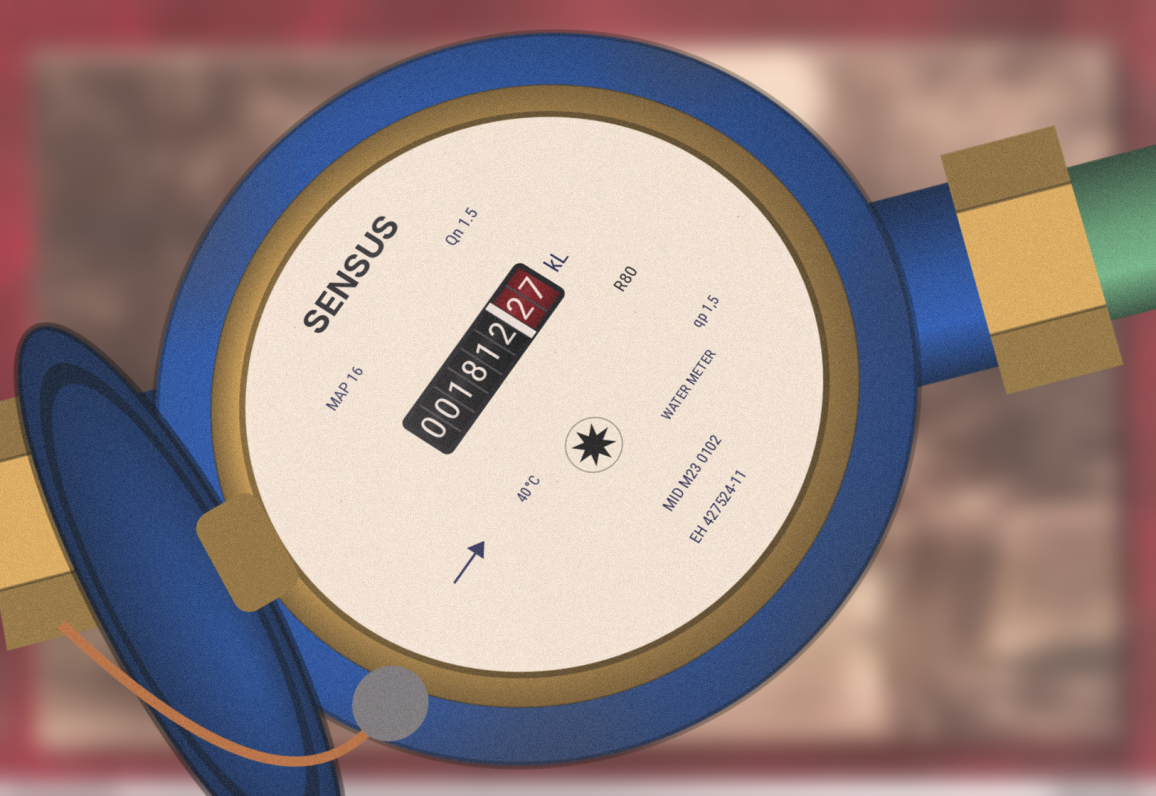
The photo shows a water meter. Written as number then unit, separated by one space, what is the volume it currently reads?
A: 1812.27 kL
